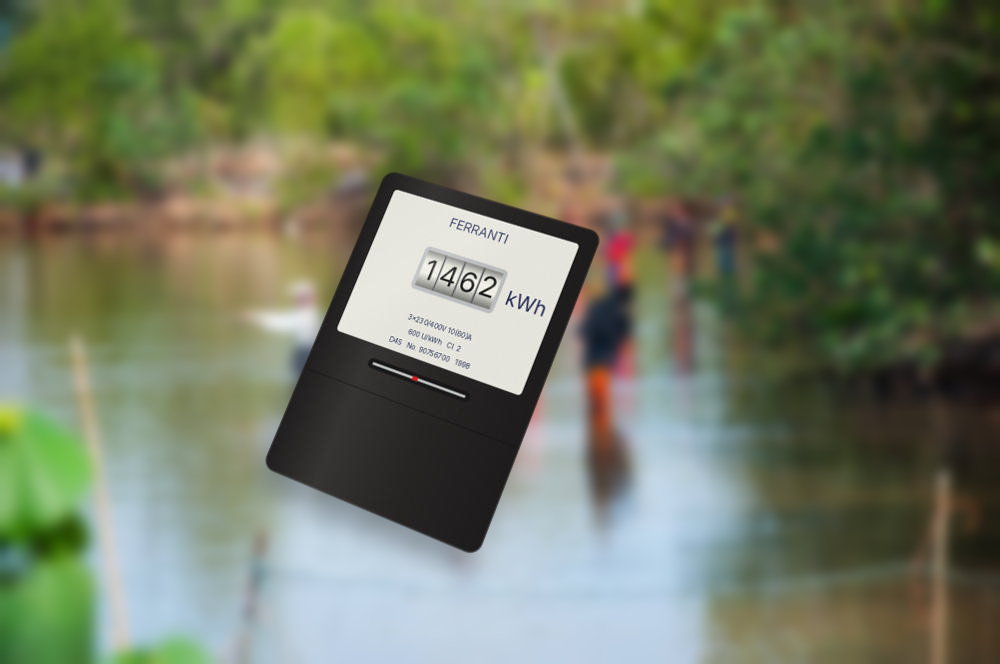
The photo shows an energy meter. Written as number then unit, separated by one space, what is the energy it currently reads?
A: 1462 kWh
